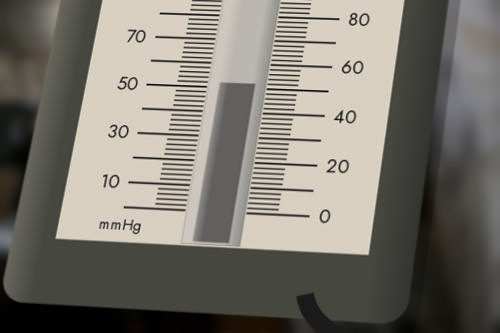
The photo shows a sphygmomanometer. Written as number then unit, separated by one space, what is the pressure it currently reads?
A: 52 mmHg
